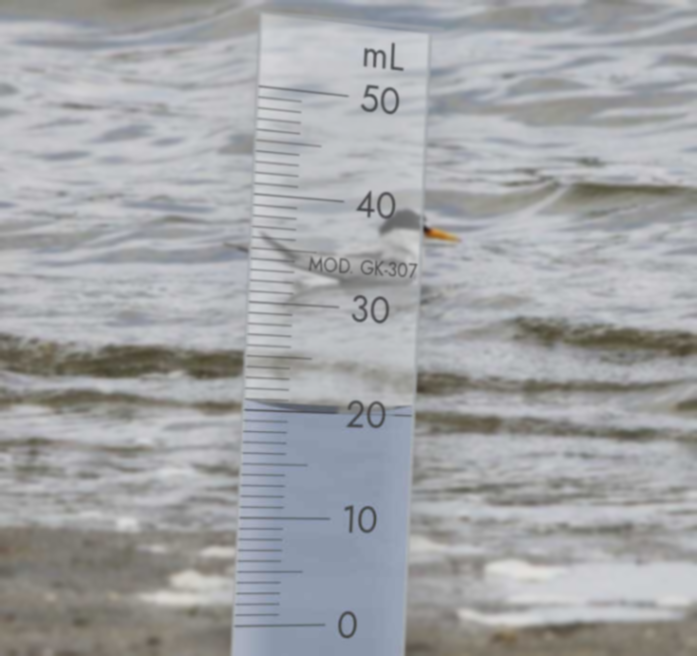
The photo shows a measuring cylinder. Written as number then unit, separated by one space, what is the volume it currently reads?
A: 20 mL
